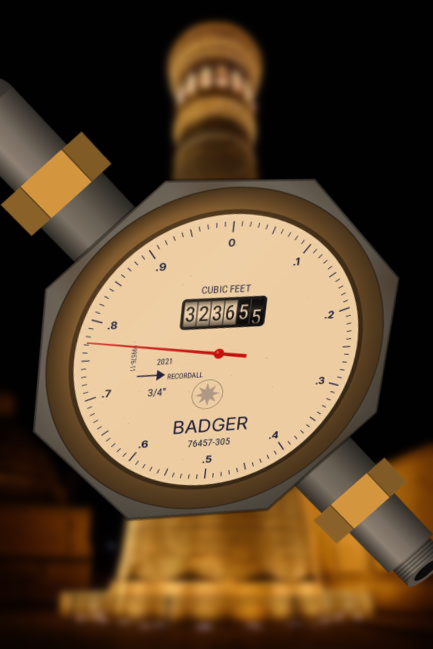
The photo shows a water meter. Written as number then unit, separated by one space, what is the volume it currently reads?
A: 323654.77 ft³
